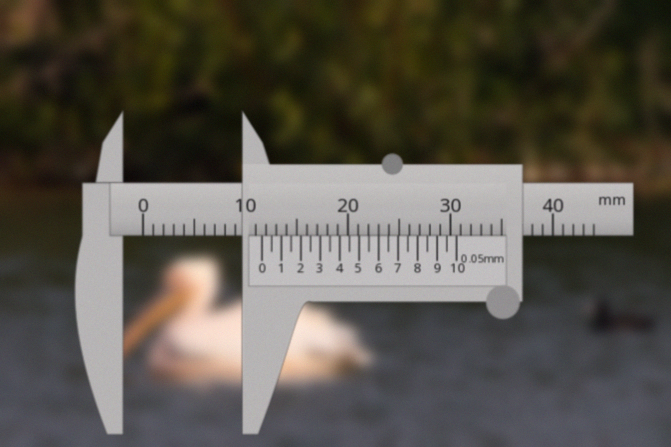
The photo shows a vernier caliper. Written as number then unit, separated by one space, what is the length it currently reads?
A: 11.6 mm
